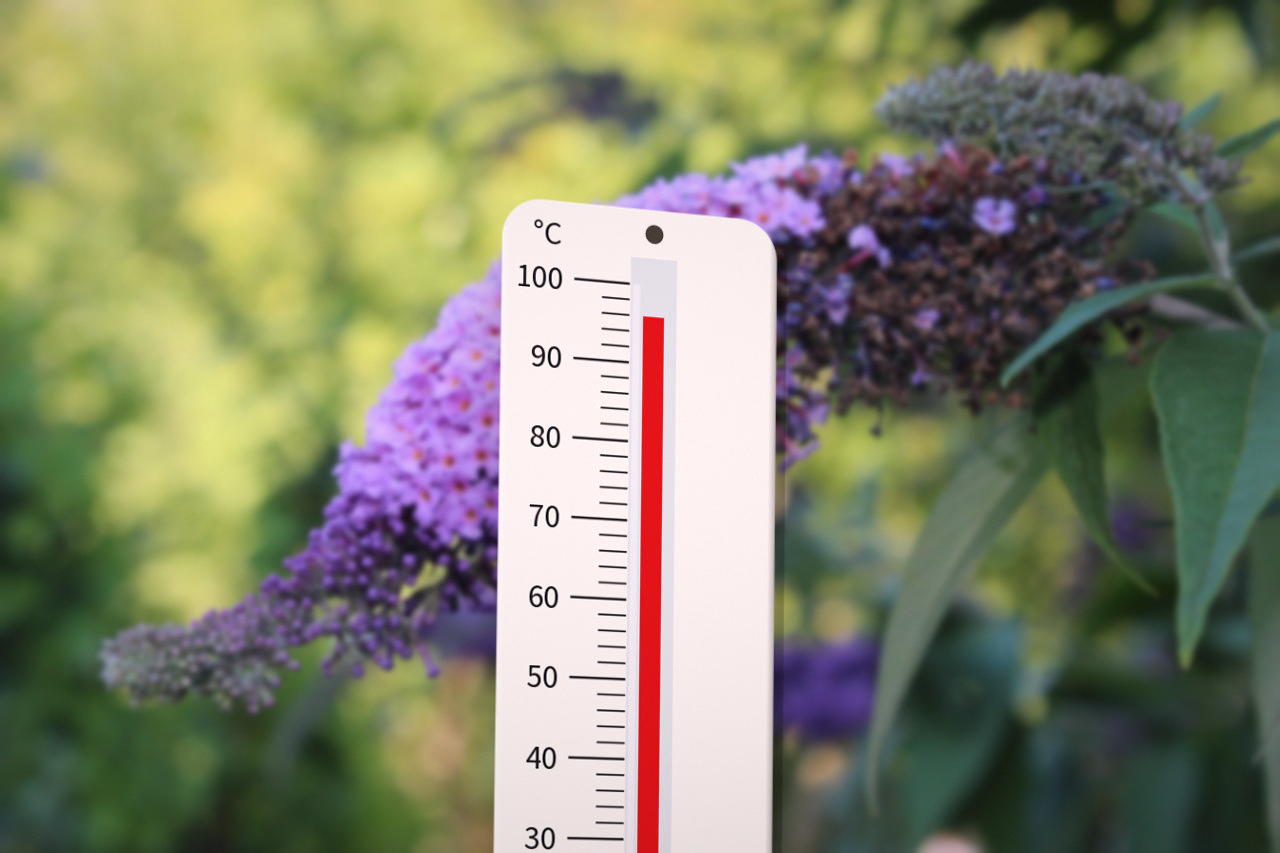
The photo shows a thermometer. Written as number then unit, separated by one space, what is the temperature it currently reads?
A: 96 °C
